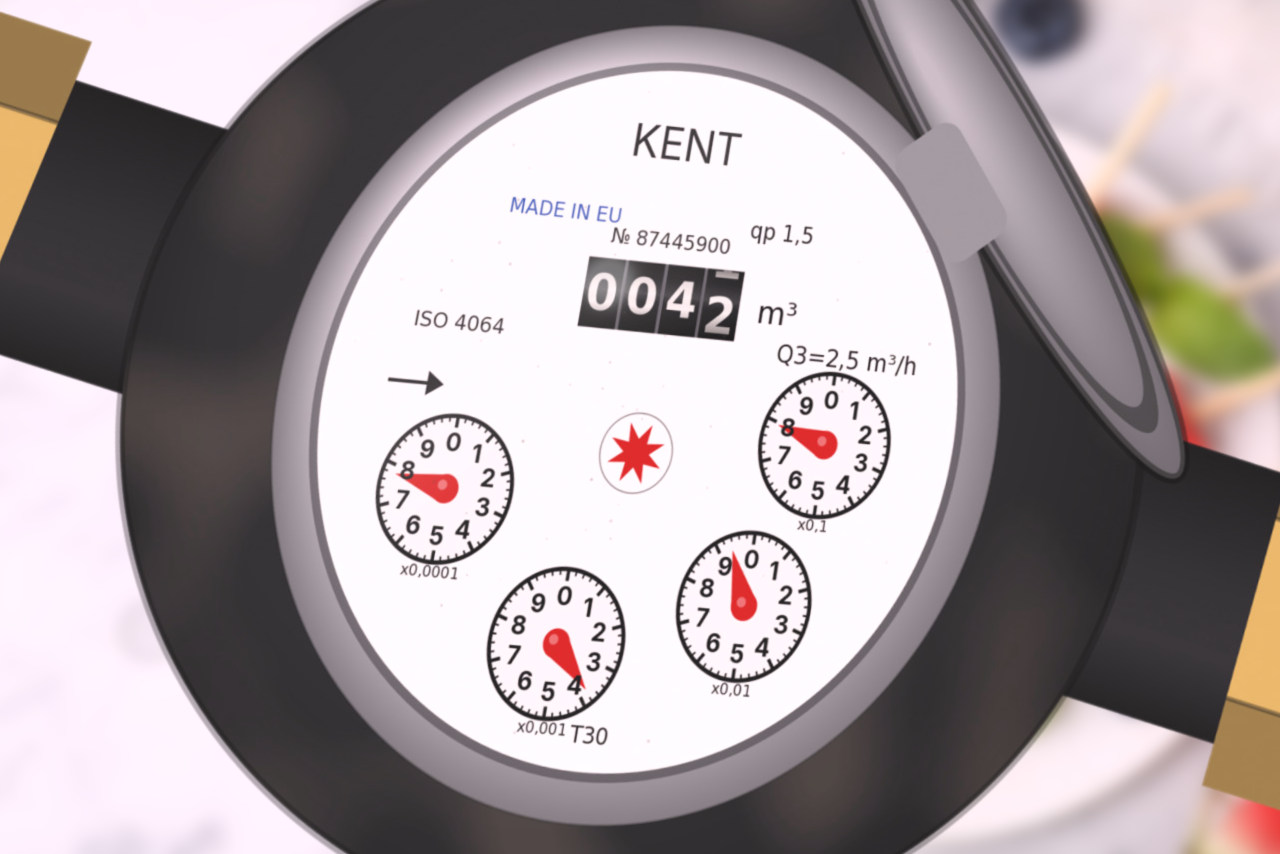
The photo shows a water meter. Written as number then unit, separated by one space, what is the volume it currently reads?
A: 41.7937 m³
